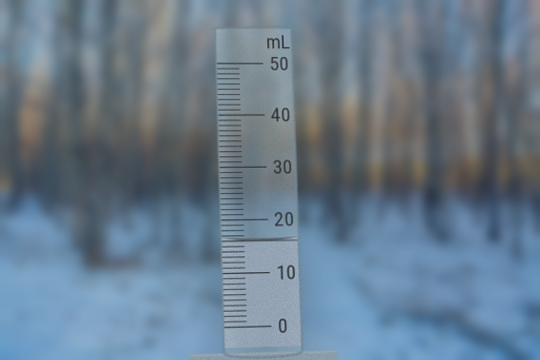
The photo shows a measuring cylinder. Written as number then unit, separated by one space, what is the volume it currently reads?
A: 16 mL
